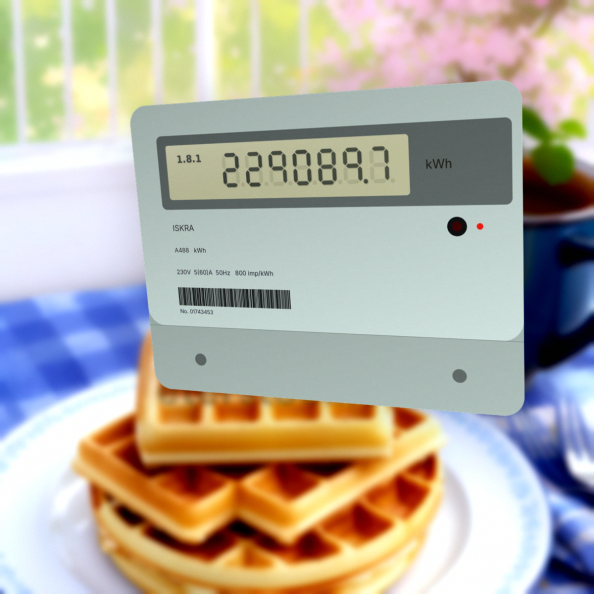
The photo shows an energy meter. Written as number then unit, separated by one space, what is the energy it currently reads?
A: 229089.7 kWh
